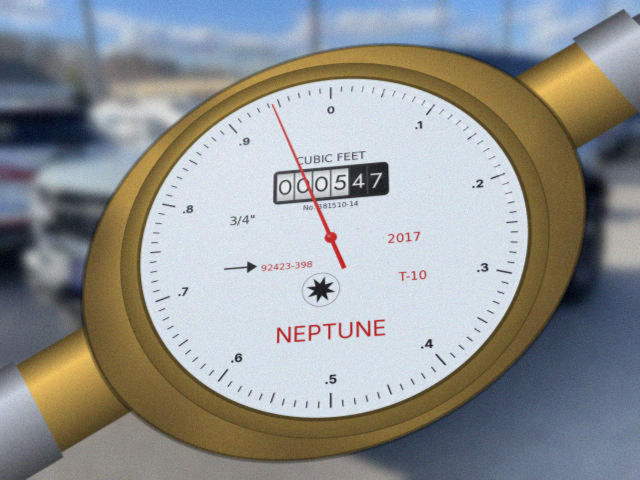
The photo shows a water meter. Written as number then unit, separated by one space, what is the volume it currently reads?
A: 546.94 ft³
